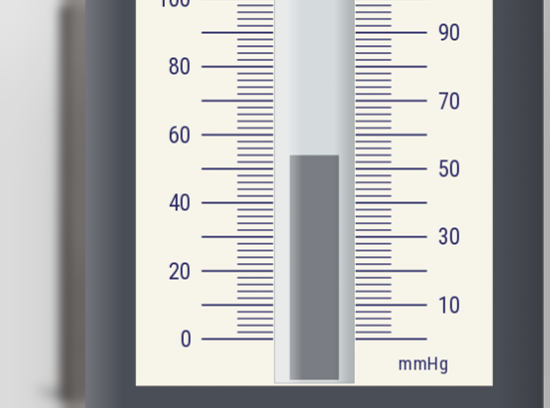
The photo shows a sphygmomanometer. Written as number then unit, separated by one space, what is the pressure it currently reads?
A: 54 mmHg
